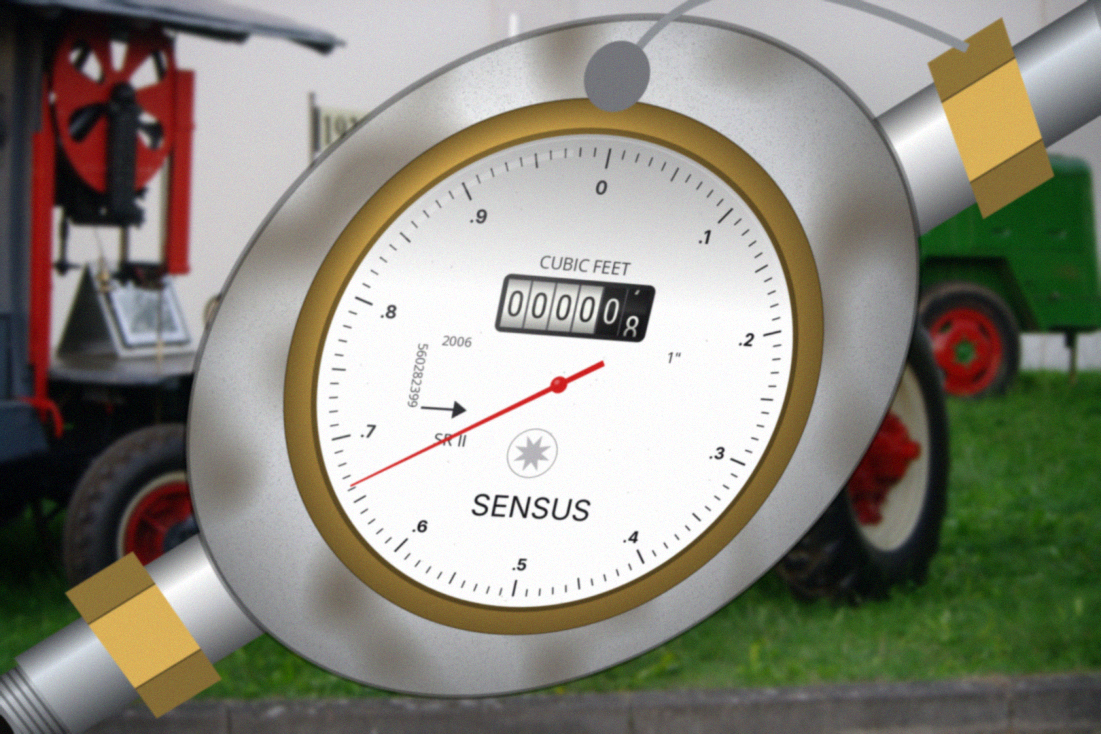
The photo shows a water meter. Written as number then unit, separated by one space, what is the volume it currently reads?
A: 7.66 ft³
